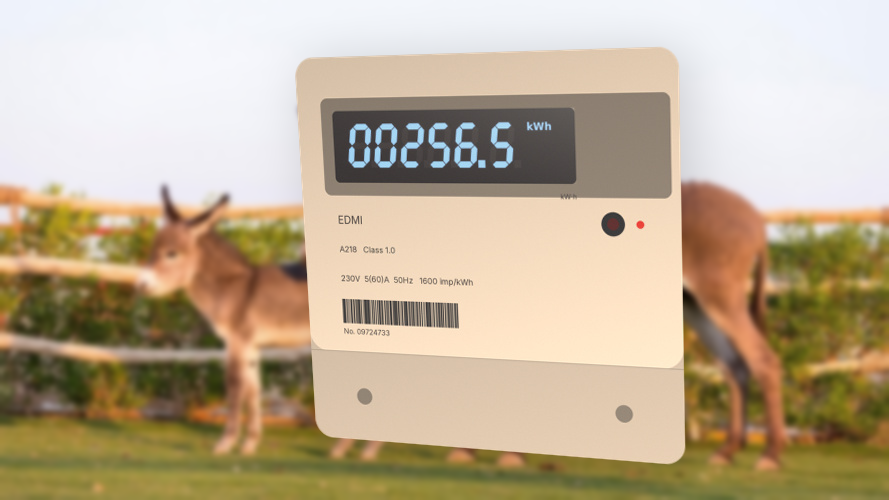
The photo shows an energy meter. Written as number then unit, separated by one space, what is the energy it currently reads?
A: 256.5 kWh
